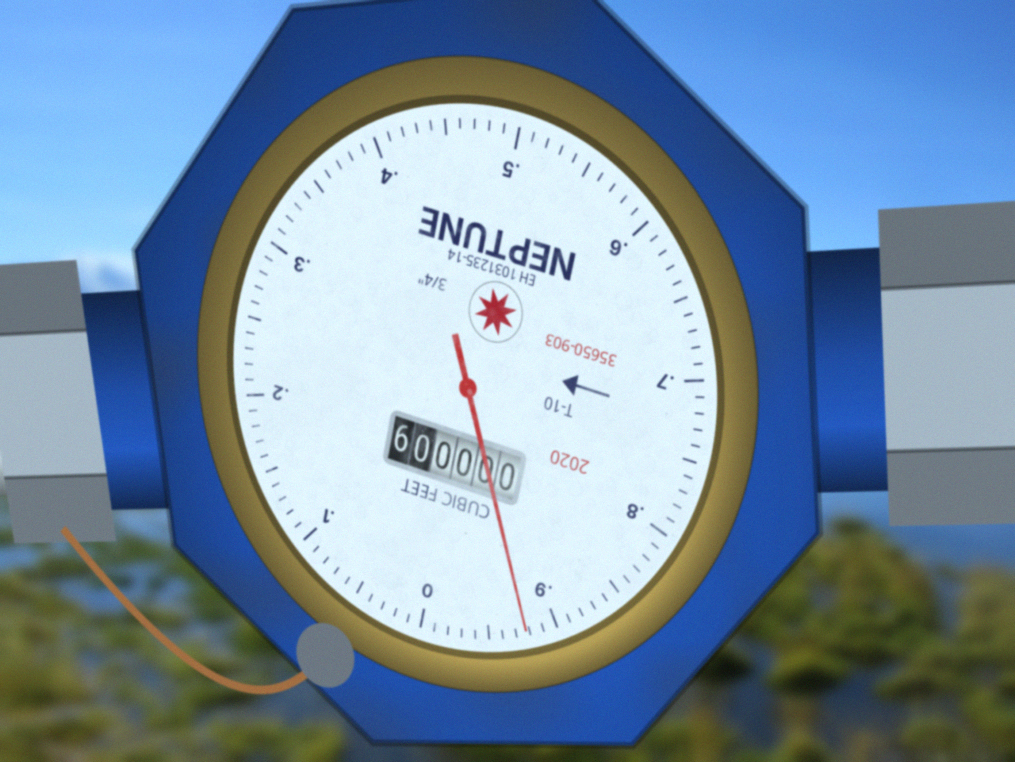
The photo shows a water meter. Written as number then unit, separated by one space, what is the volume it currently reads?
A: 8.92 ft³
